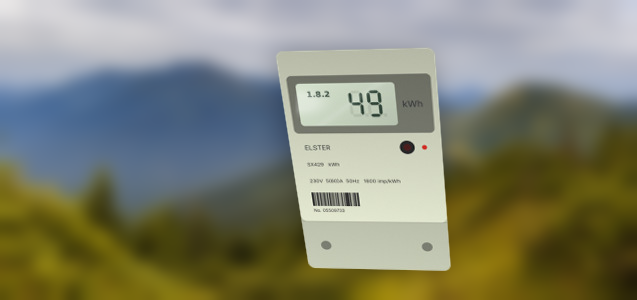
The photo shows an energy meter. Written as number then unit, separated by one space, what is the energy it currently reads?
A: 49 kWh
